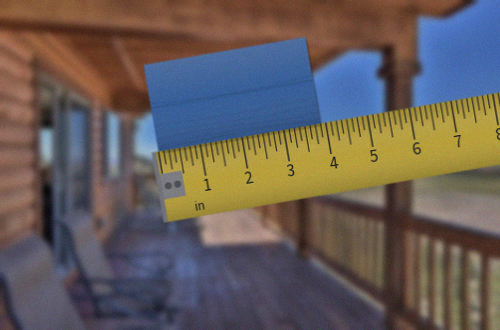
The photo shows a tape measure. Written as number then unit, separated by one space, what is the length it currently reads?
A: 3.875 in
